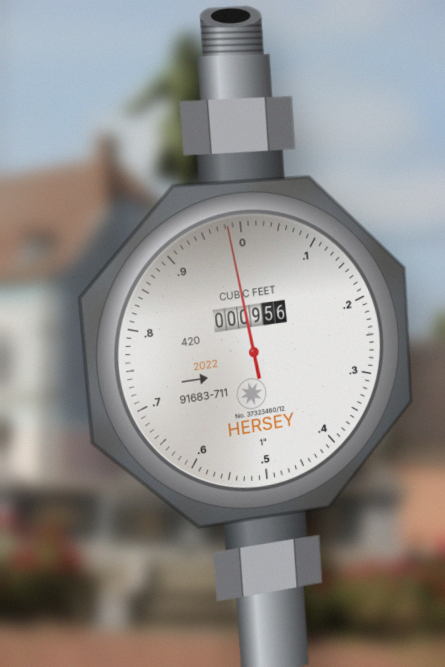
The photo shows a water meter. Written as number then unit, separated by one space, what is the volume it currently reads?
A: 955.98 ft³
